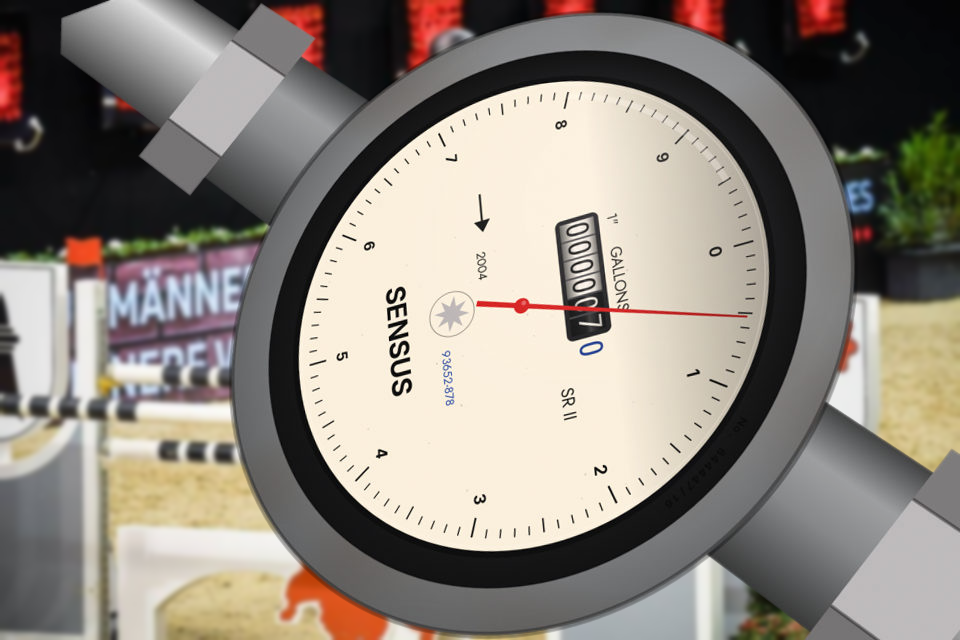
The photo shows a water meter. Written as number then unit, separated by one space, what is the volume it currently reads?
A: 70.5 gal
